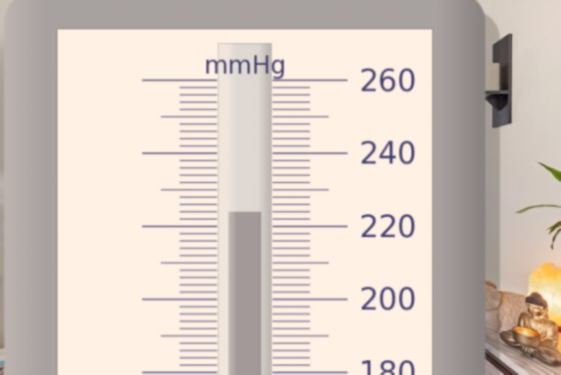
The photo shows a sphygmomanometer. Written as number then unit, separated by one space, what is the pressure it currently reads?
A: 224 mmHg
